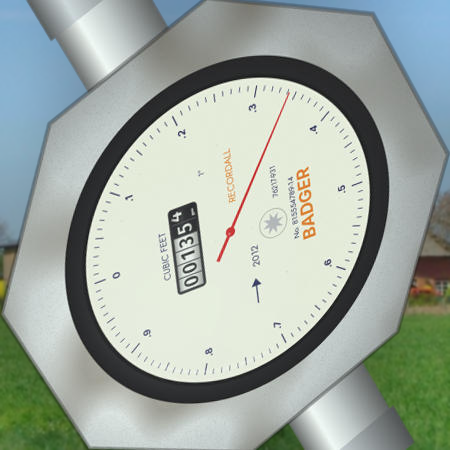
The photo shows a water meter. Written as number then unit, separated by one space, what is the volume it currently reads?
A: 1354.34 ft³
